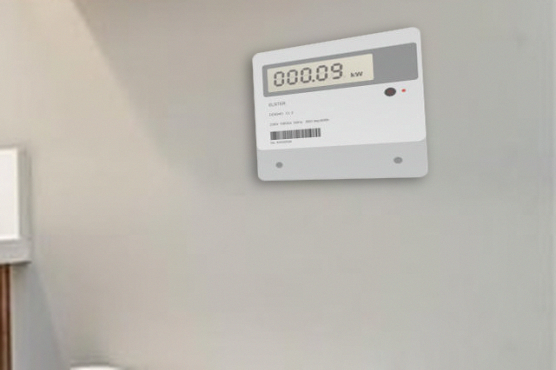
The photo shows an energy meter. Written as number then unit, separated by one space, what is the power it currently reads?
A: 0.09 kW
